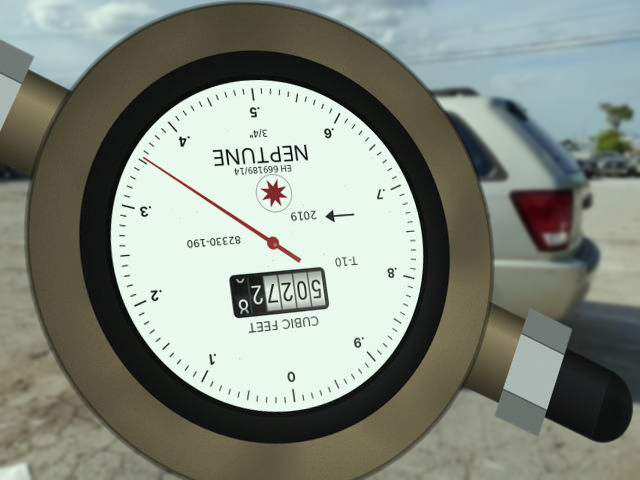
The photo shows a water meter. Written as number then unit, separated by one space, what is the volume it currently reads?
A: 502728.35 ft³
